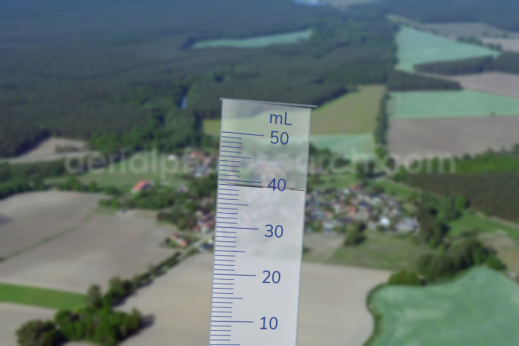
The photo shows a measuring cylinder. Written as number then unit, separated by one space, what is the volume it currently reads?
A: 39 mL
